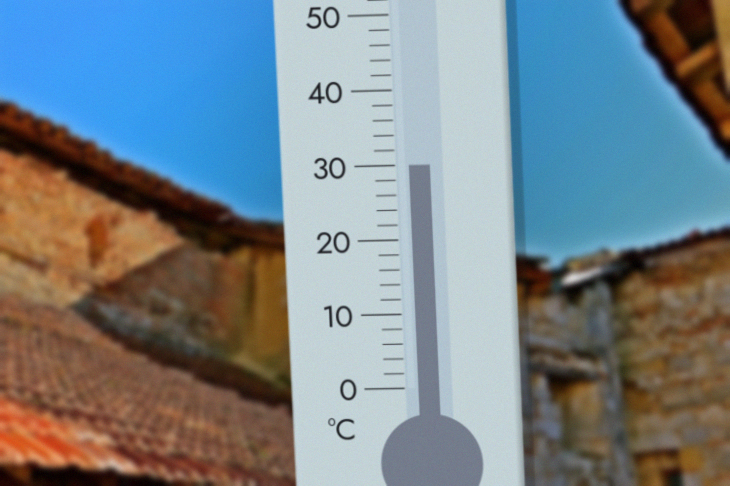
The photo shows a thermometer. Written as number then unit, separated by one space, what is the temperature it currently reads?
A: 30 °C
